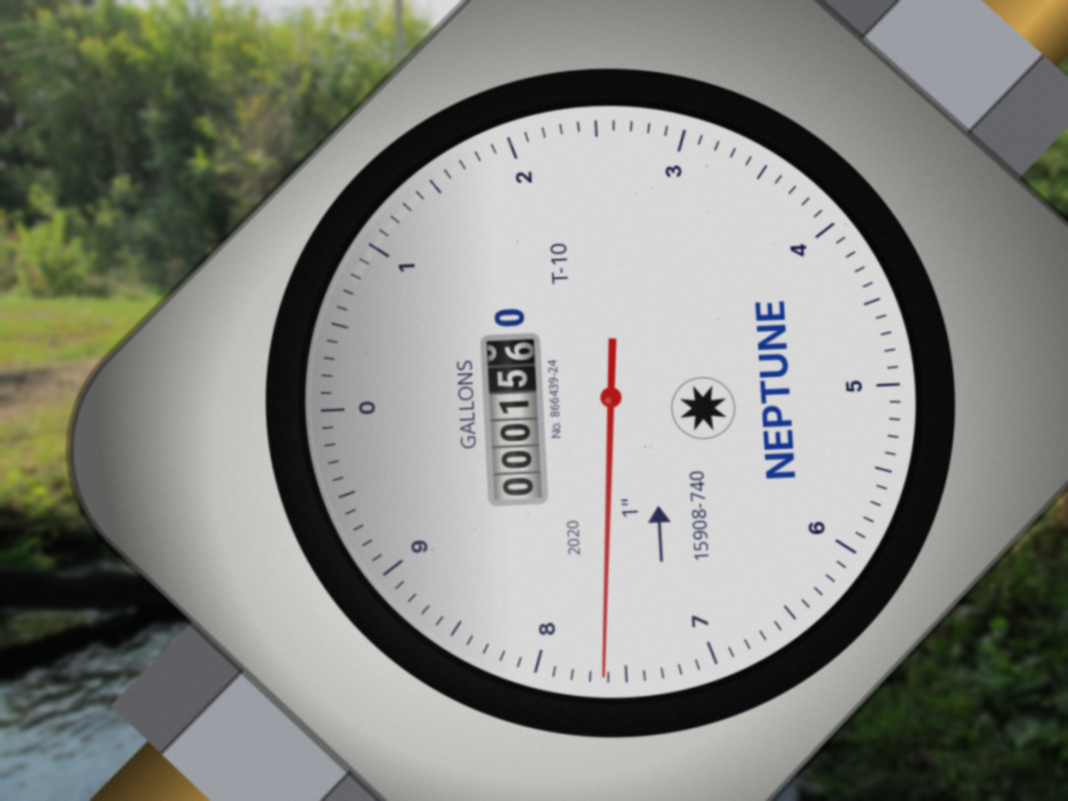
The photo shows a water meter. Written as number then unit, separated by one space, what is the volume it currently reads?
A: 1557.6 gal
